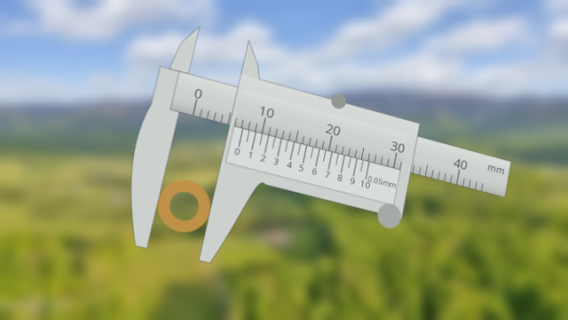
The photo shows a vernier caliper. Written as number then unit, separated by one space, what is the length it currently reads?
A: 7.2 mm
